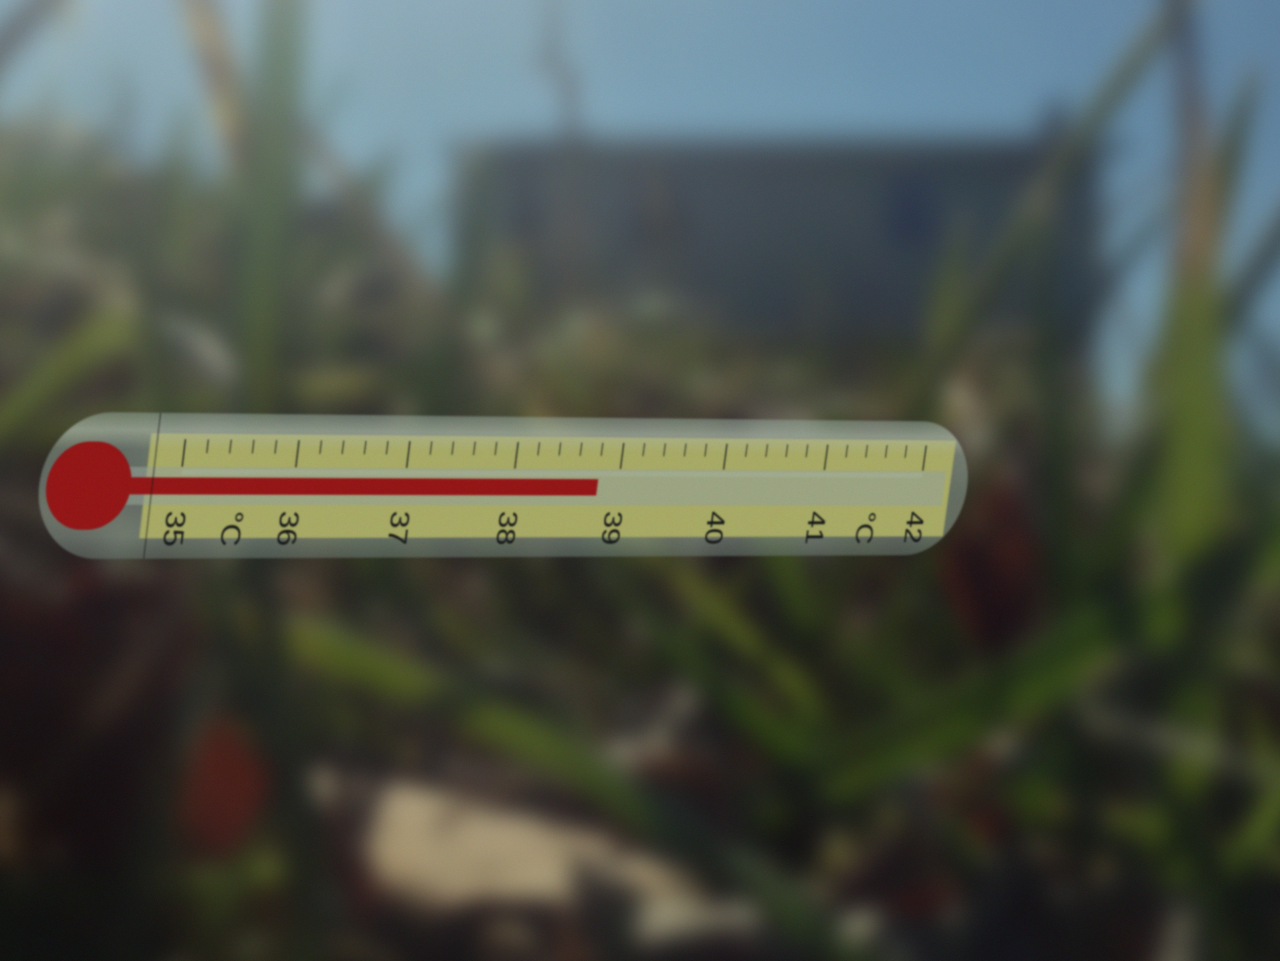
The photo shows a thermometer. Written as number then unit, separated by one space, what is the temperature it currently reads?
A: 38.8 °C
